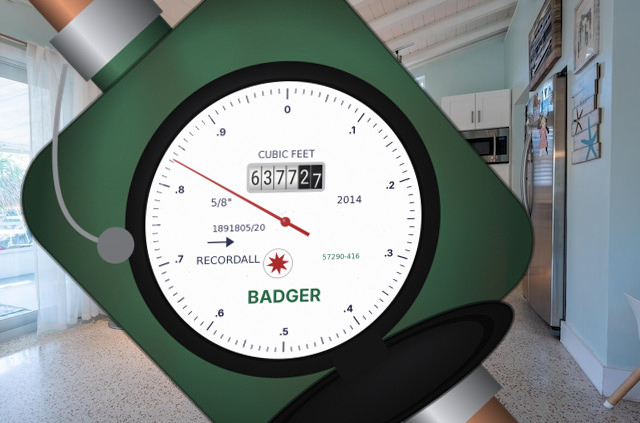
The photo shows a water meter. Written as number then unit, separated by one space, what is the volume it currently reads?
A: 637726.83 ft³
